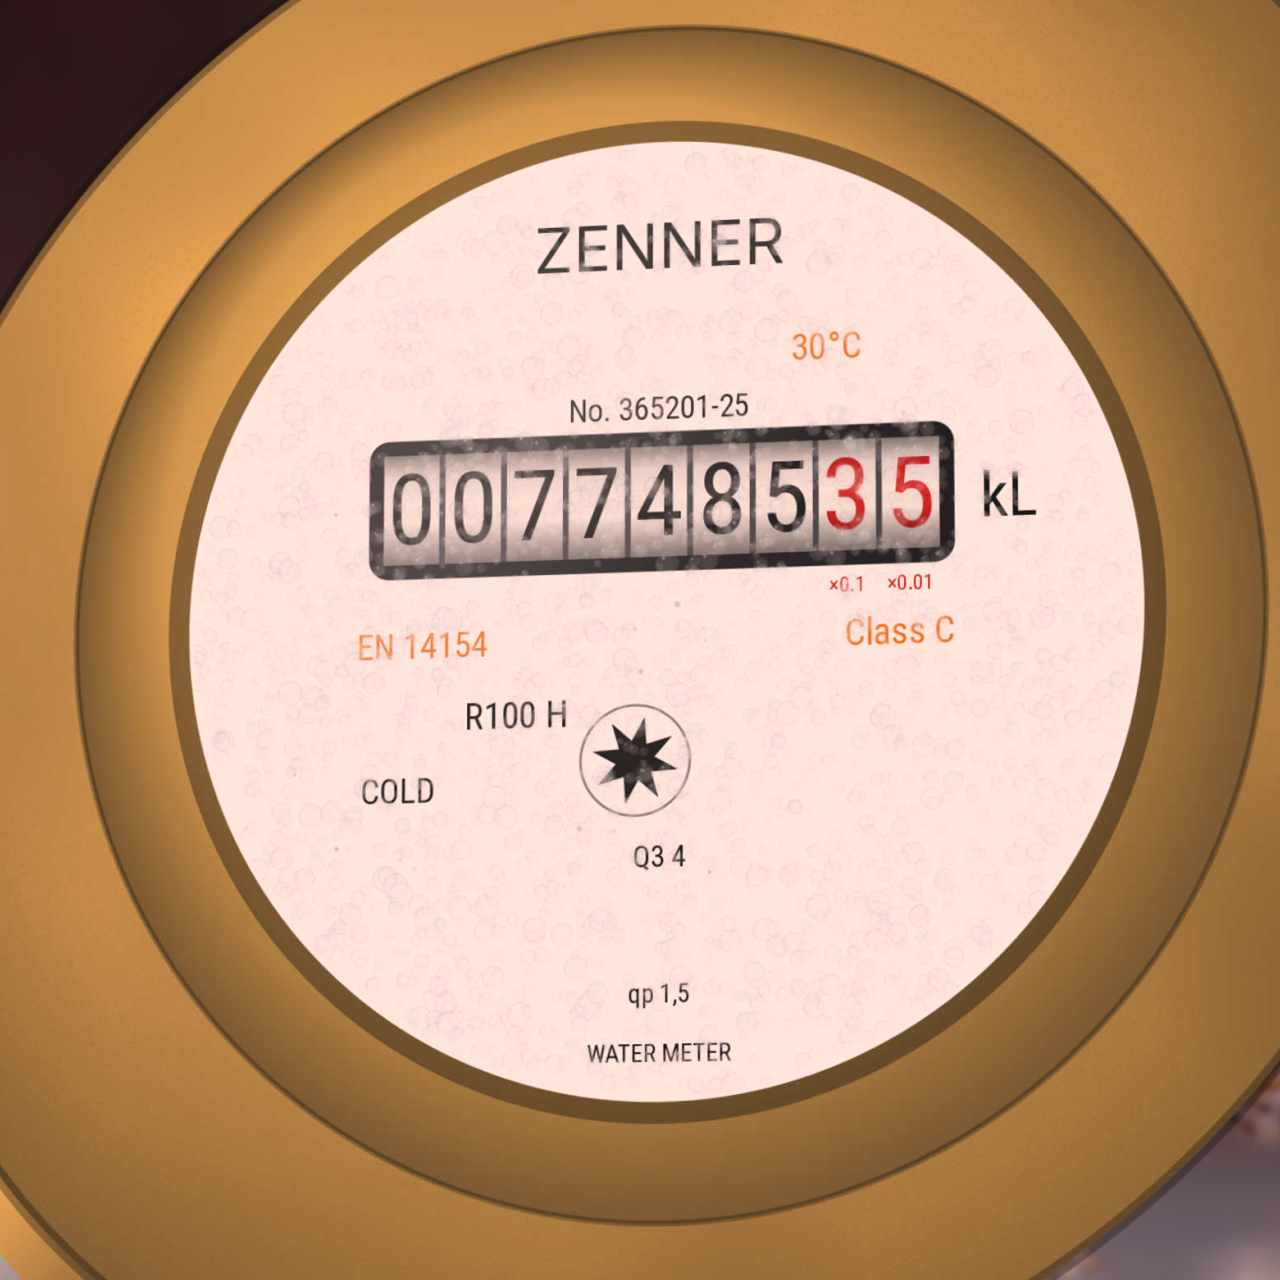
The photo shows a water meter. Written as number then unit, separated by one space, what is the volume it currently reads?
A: 77485.35 kL
